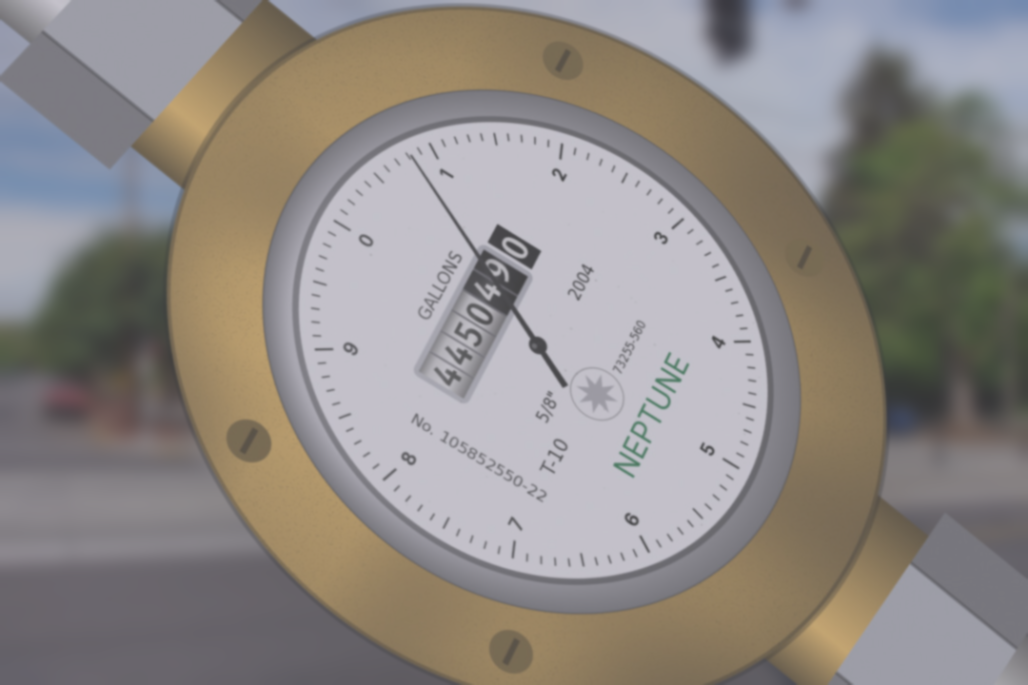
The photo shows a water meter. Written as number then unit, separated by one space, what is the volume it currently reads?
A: 4450490.8 gal
